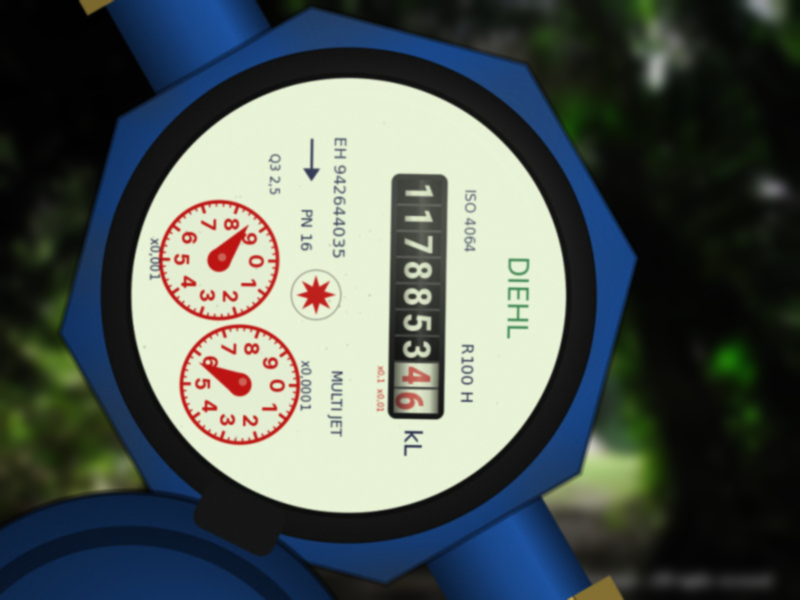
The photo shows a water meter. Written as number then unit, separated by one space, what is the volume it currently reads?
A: 1178853.4585 kL
